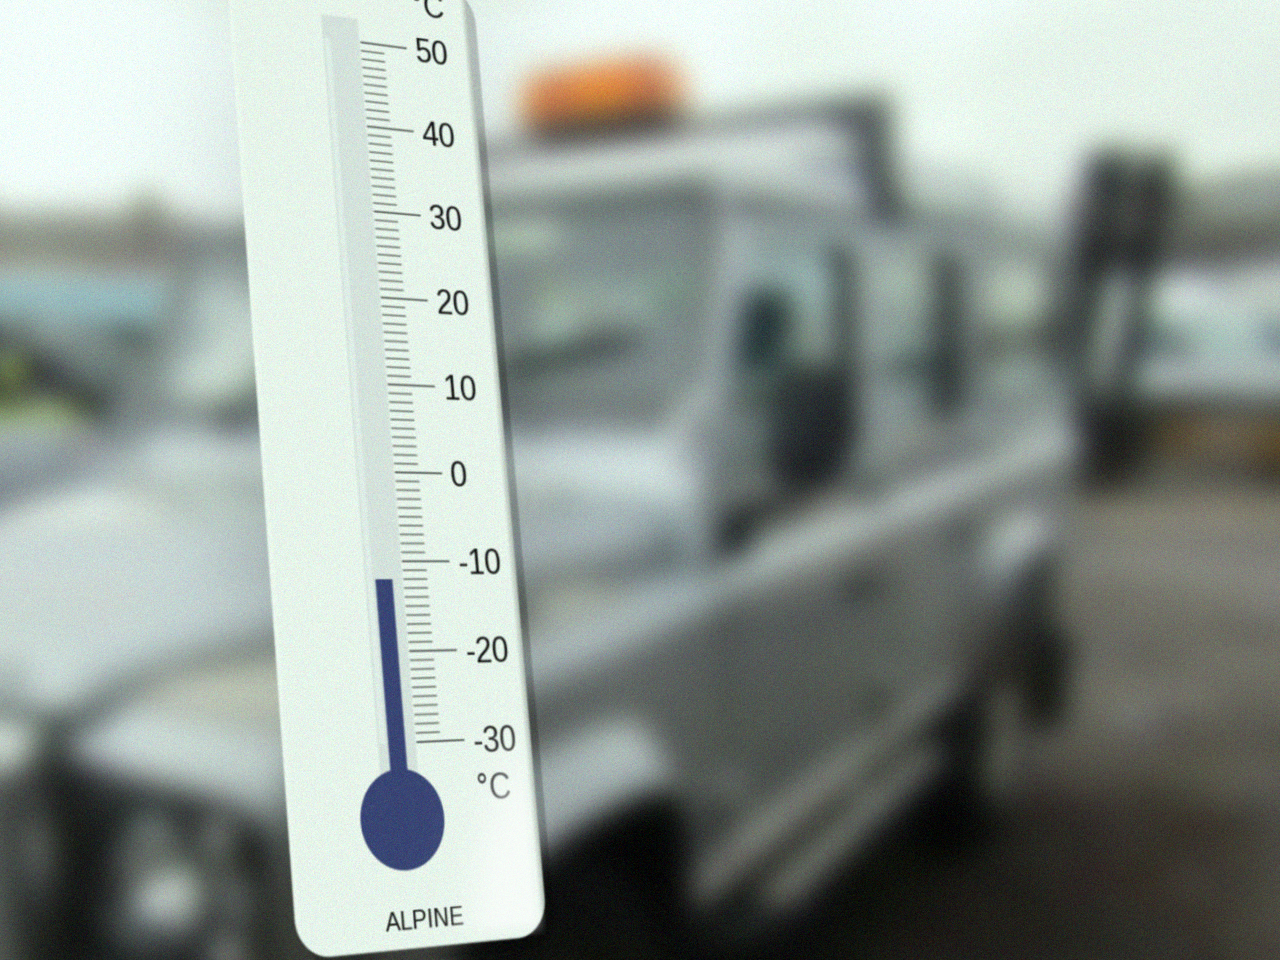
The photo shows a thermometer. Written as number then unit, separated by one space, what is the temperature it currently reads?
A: -12 °C
